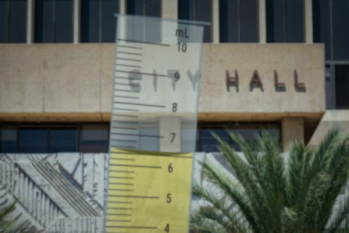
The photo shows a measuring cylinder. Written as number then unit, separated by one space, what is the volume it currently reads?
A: 6.4 mL
